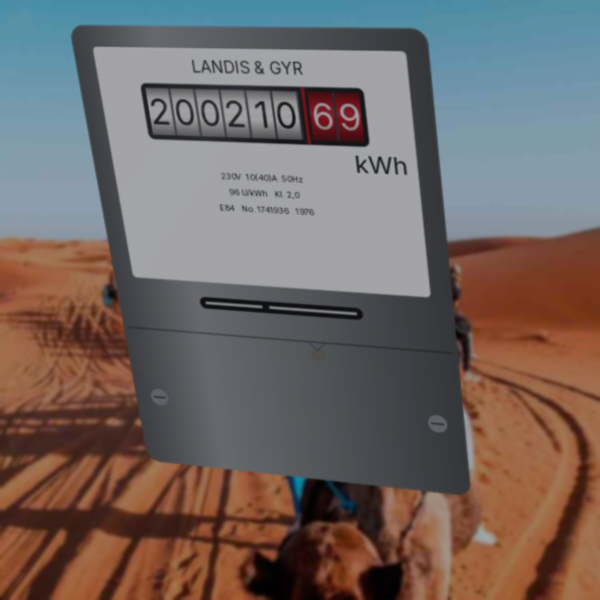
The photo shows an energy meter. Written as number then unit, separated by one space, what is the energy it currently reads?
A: 200210.69 kWh
